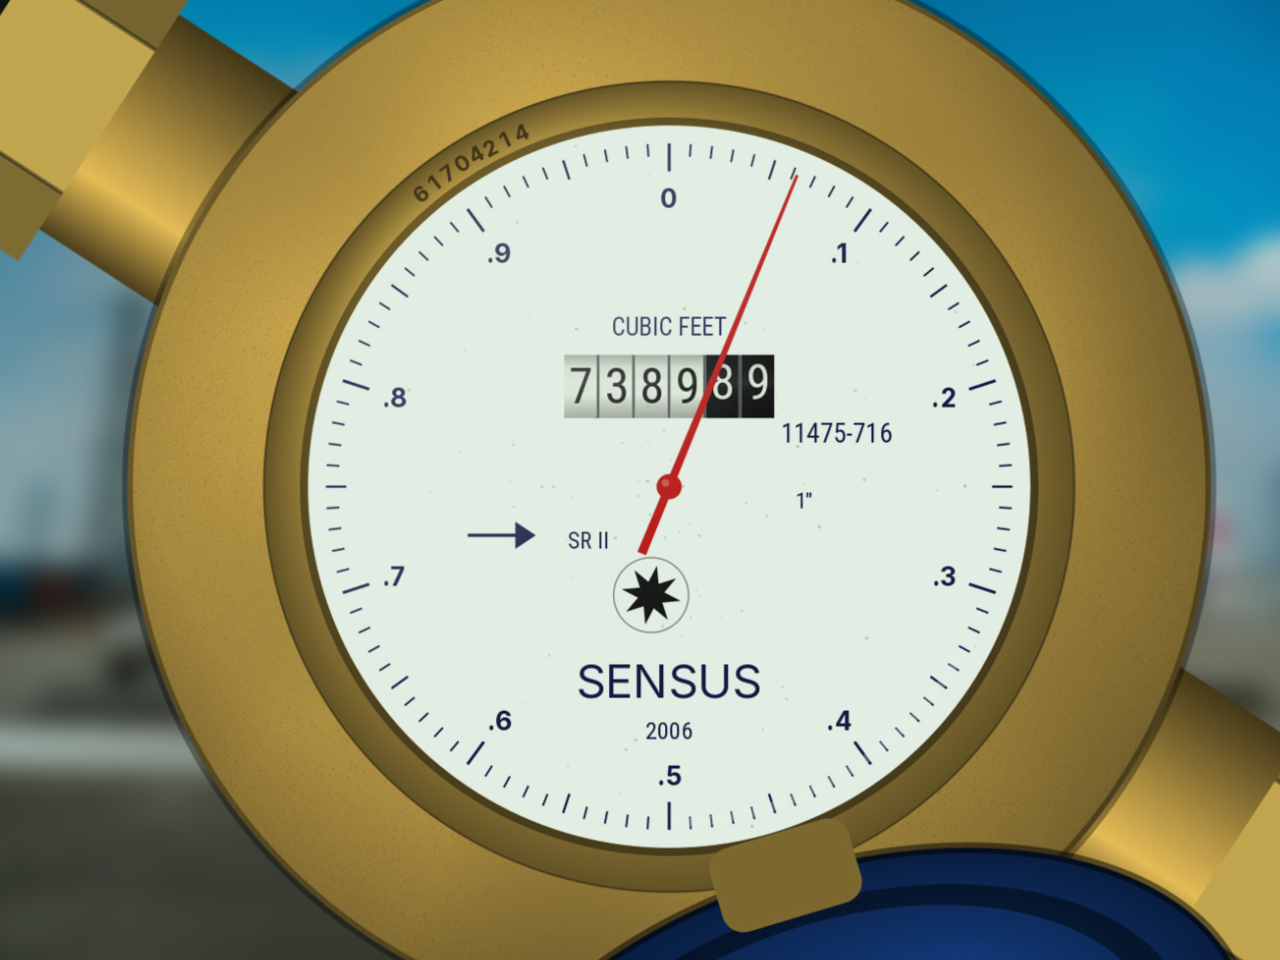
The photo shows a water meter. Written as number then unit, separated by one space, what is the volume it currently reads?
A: 738989.06 ft³
